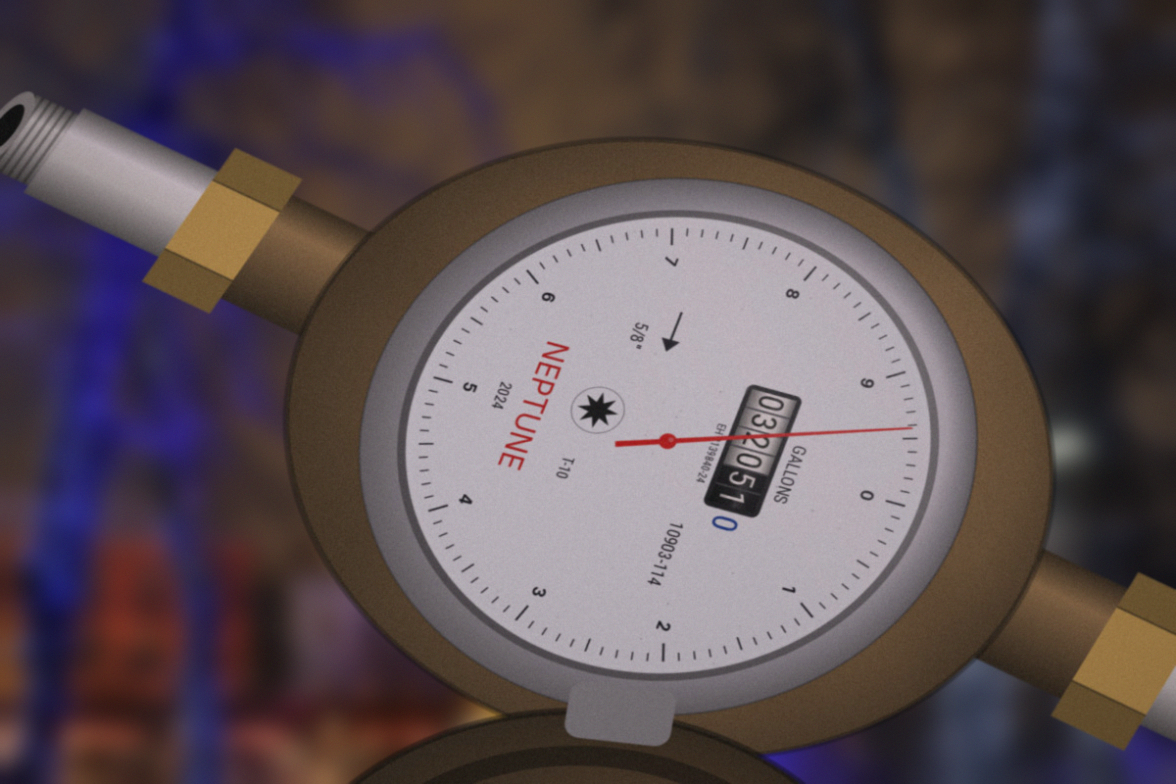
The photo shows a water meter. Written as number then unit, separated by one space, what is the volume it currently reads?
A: 320509.4 gal
